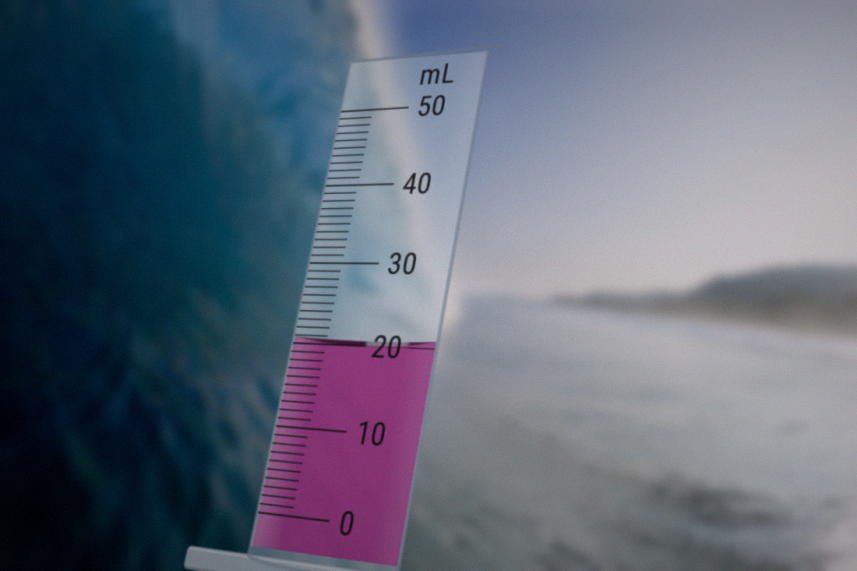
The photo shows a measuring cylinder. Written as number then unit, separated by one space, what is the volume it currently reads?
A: 20 mL
